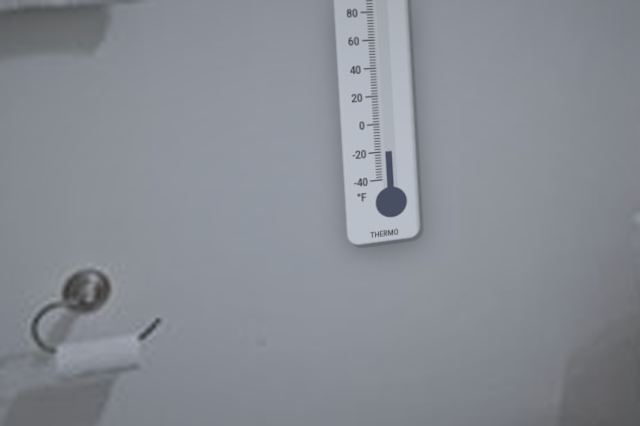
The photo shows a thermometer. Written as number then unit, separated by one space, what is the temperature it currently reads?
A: -20 °F
